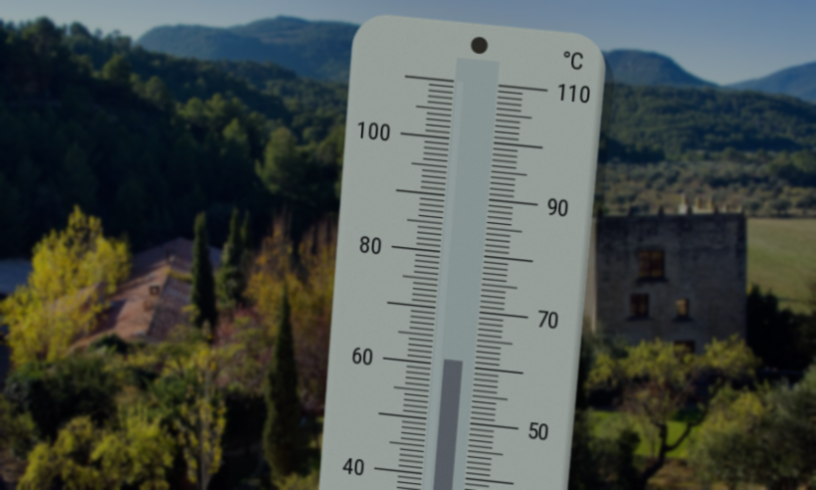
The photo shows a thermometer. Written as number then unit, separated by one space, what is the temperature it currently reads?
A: 61 °C
